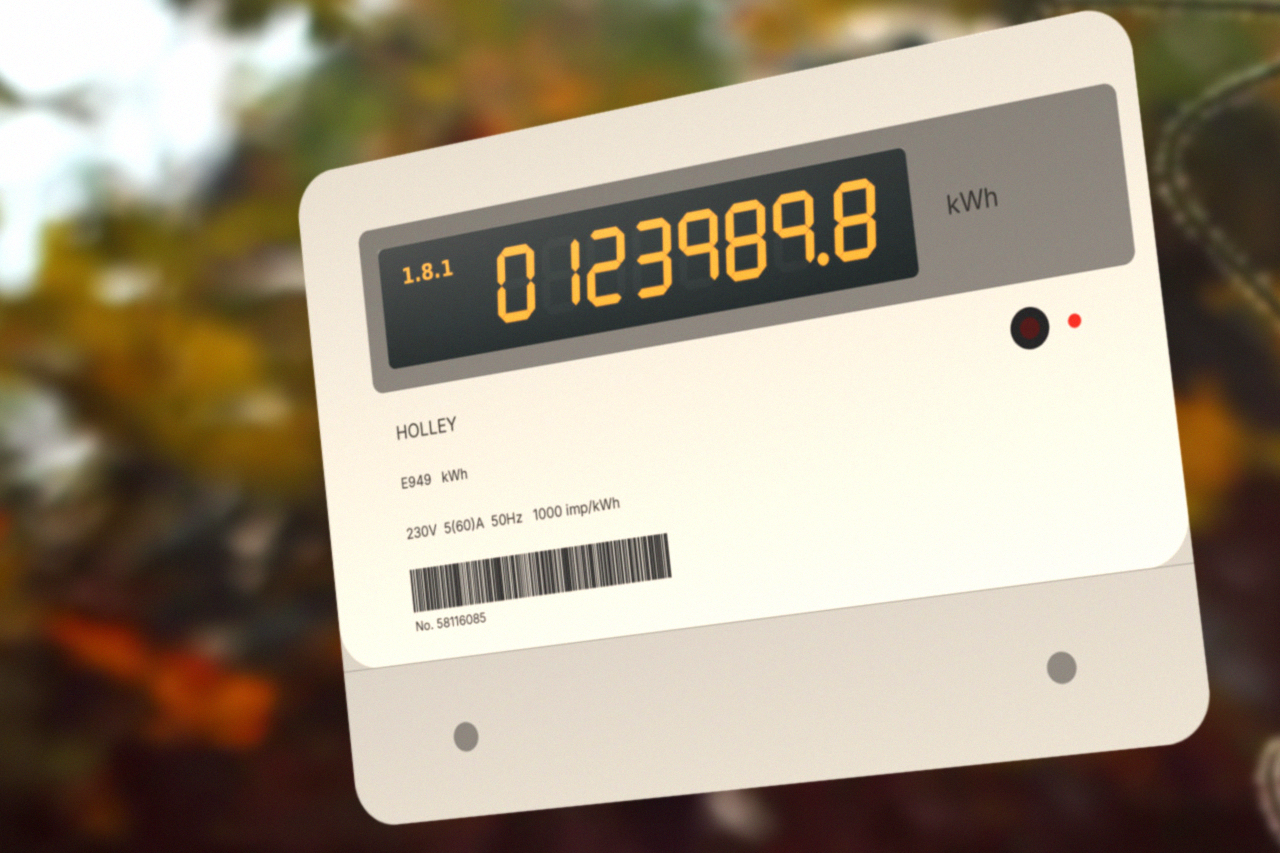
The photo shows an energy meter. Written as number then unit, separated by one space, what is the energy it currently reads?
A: 123989.8 kWh
